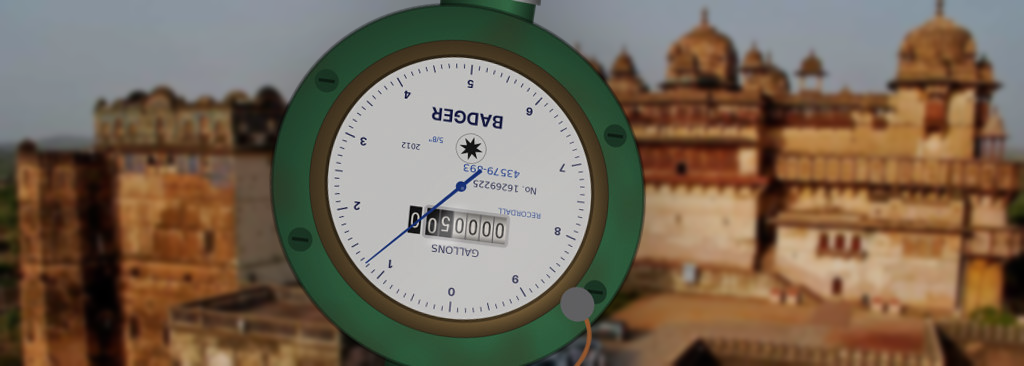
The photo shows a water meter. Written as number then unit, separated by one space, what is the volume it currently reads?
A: 501.2 gal
